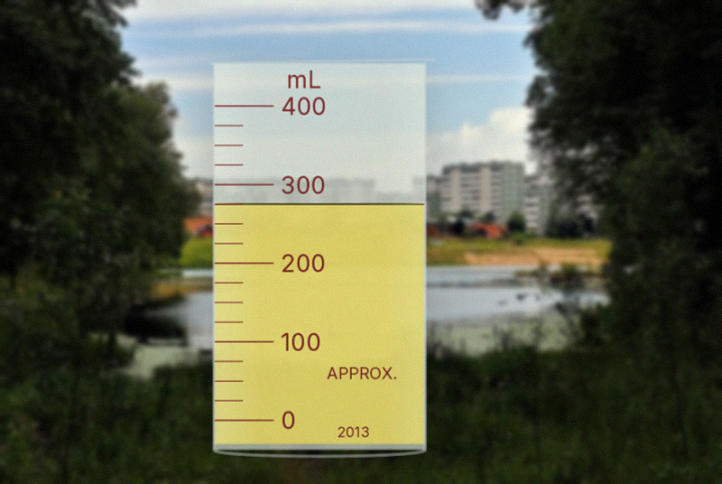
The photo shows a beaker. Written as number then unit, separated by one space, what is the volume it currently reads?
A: 275 mL
